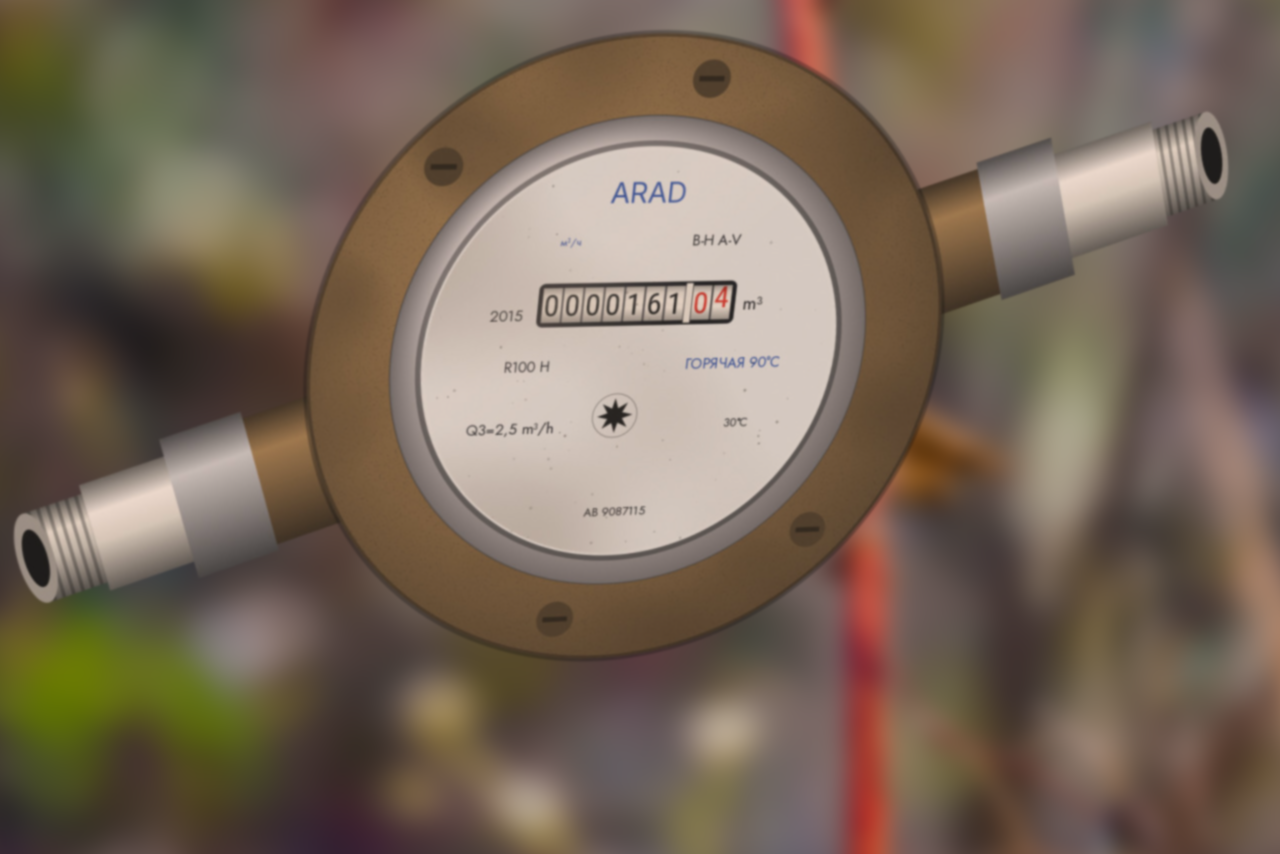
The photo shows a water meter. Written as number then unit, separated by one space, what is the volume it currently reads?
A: 161.04 m³
